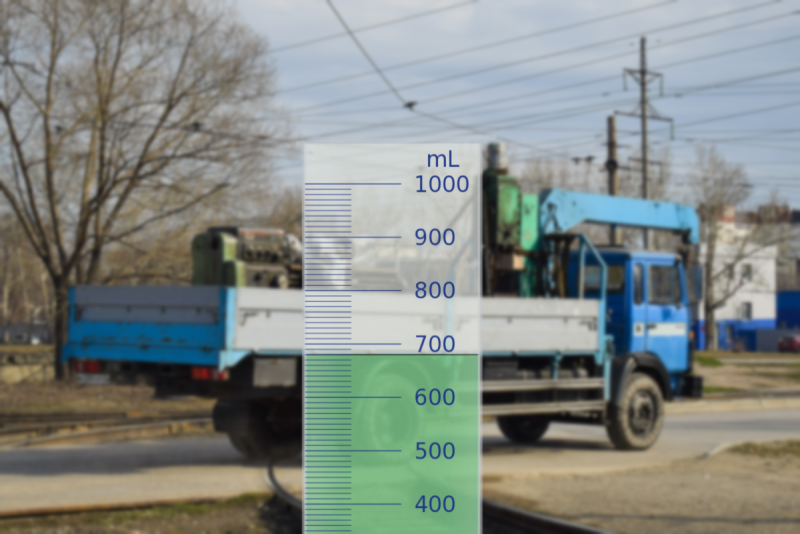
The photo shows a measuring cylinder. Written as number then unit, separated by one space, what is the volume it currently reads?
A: 680 mL
